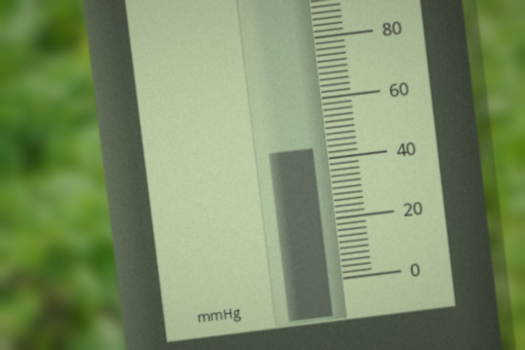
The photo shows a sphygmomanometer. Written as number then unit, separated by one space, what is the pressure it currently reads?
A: 44 mmHg
